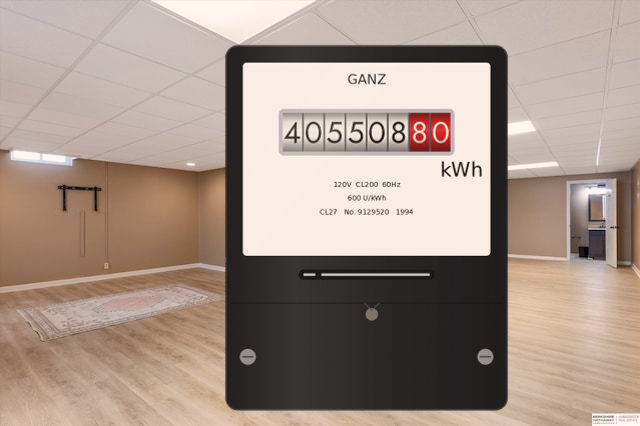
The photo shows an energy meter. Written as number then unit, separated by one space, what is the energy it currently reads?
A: 405508.80 kWh
